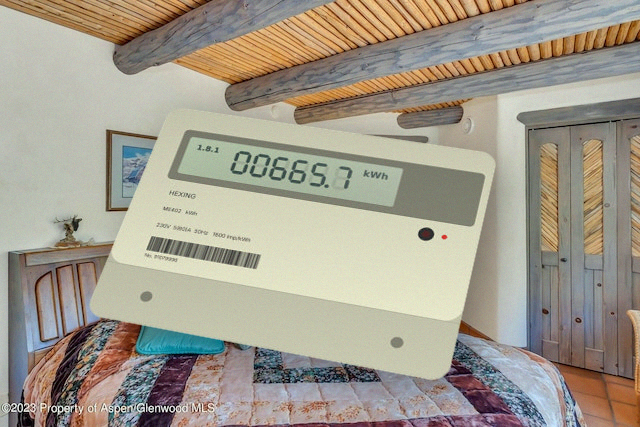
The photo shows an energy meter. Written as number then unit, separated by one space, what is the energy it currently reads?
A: 665.7 kWh
